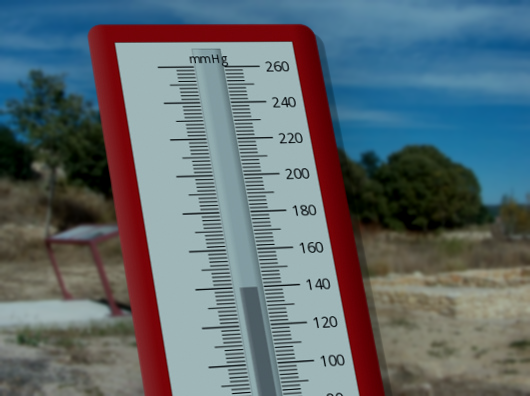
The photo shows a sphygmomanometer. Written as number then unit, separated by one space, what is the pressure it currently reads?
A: 140 mmHg
